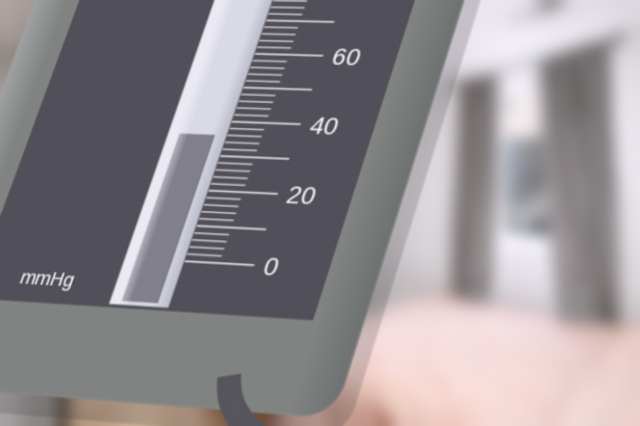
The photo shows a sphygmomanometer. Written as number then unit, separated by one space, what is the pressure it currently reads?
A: 36 mmHg
